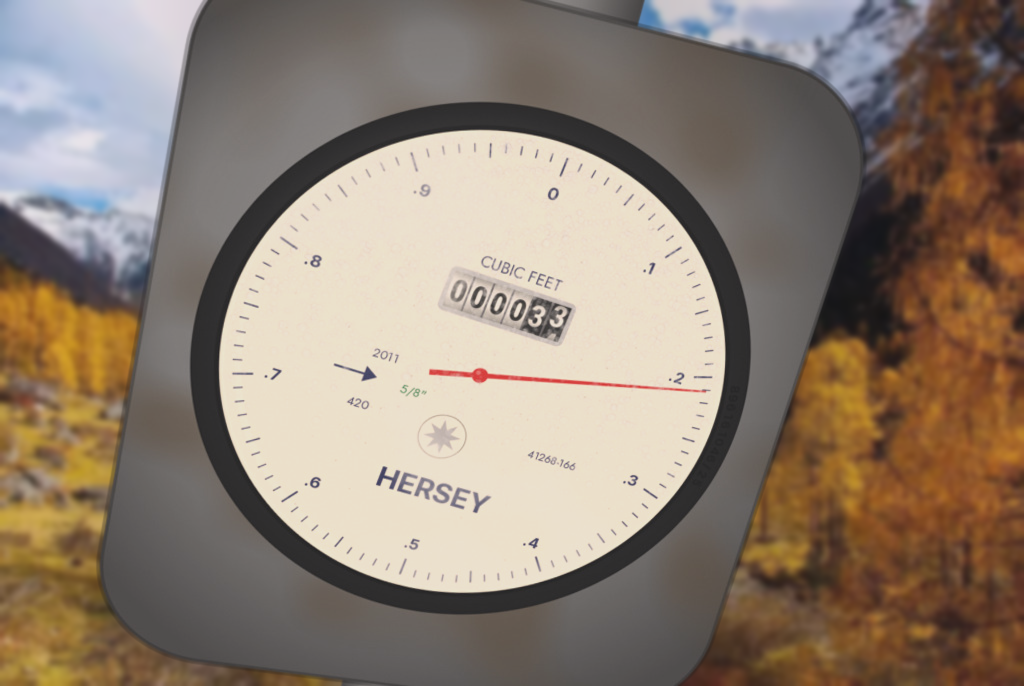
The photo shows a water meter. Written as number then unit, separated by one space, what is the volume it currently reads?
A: 33.21 ft³
